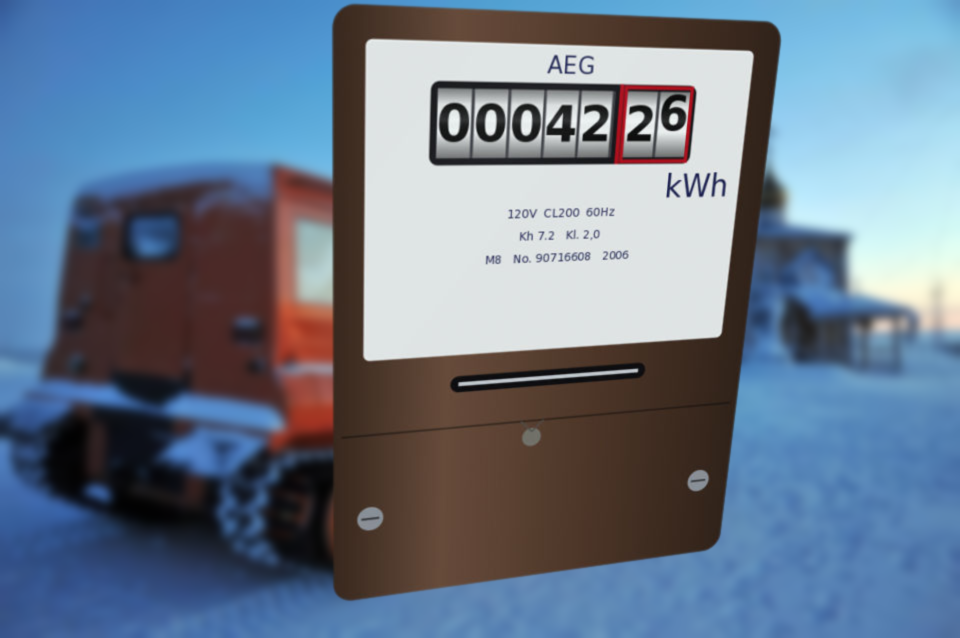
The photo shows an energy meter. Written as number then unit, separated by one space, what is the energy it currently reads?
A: 42.26 kWh
